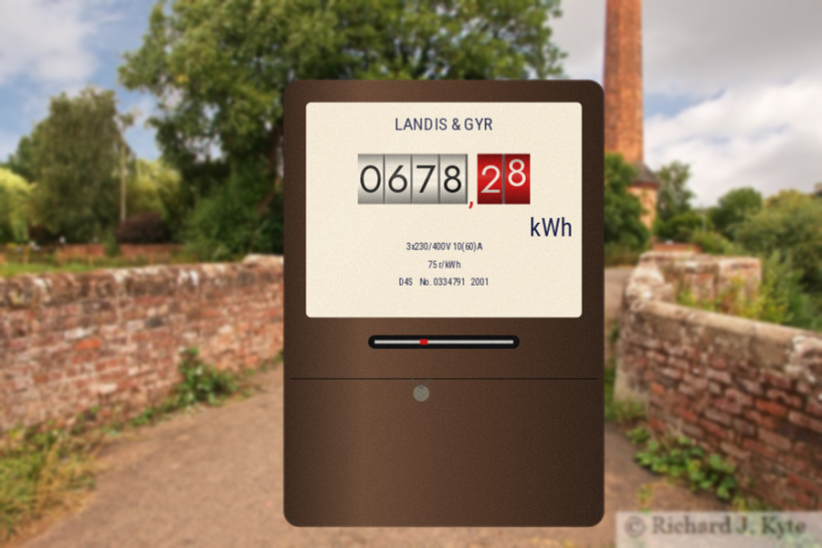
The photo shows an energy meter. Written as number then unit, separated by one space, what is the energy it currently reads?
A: 678.28 kWh
